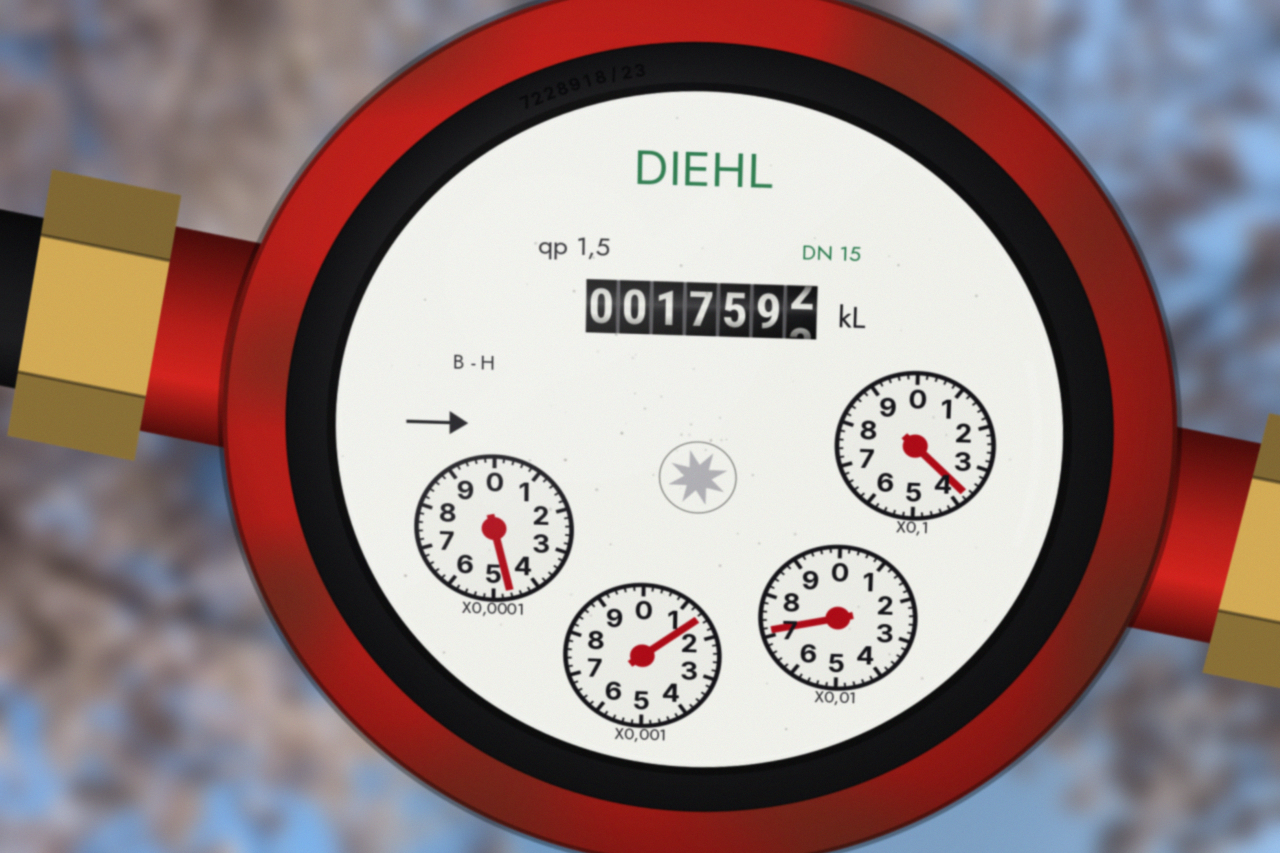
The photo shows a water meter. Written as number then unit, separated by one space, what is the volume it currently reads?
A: 17592.3714 kL
